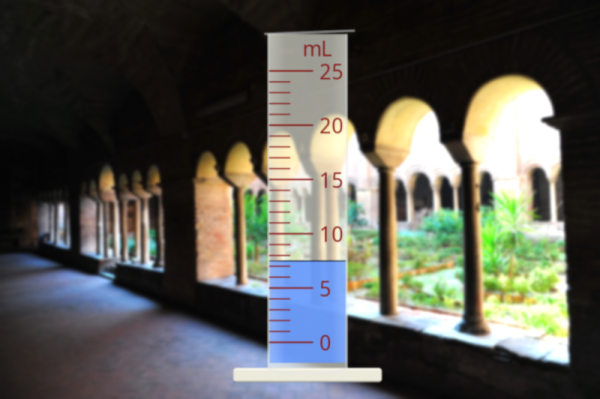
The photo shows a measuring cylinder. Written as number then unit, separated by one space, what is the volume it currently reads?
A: 7.5 mL
